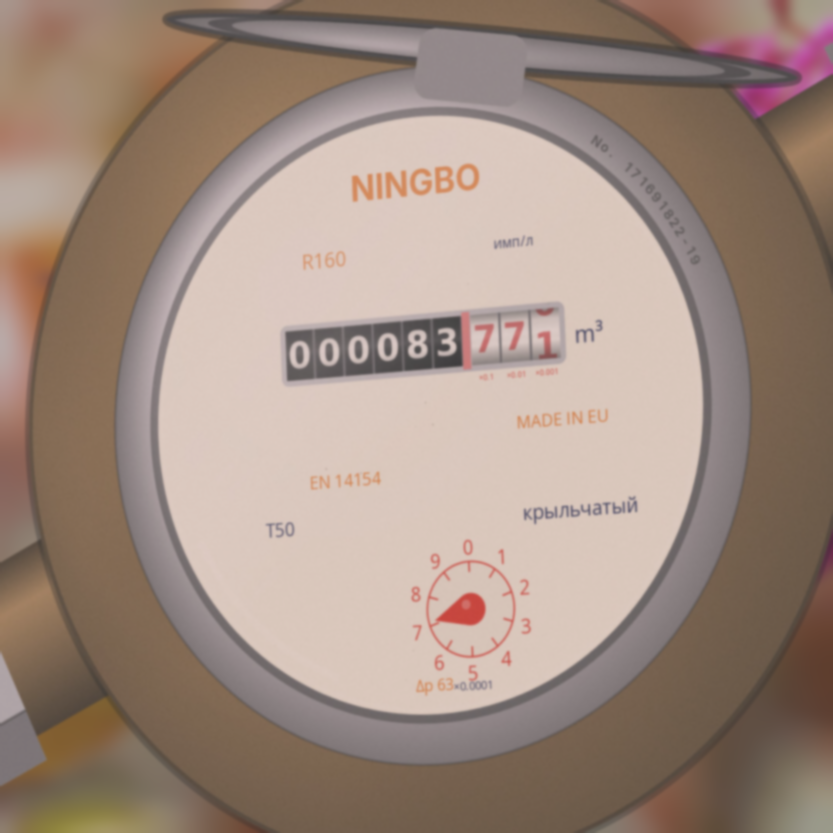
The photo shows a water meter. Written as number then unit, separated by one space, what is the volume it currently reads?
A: 83.7707 m³
